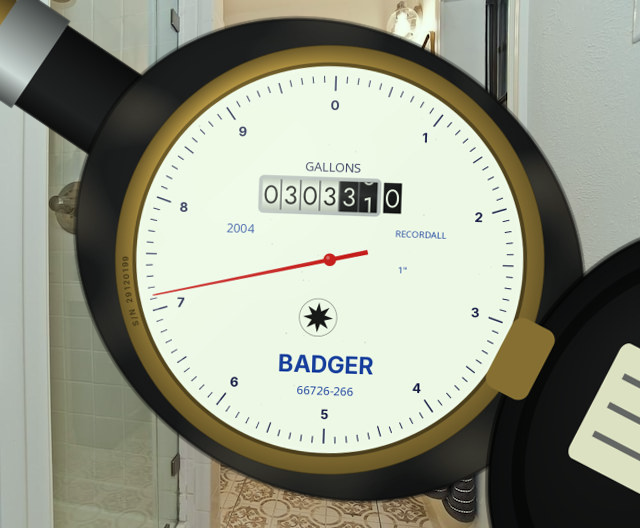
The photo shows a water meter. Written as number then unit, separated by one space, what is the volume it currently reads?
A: 303307.1 gal
